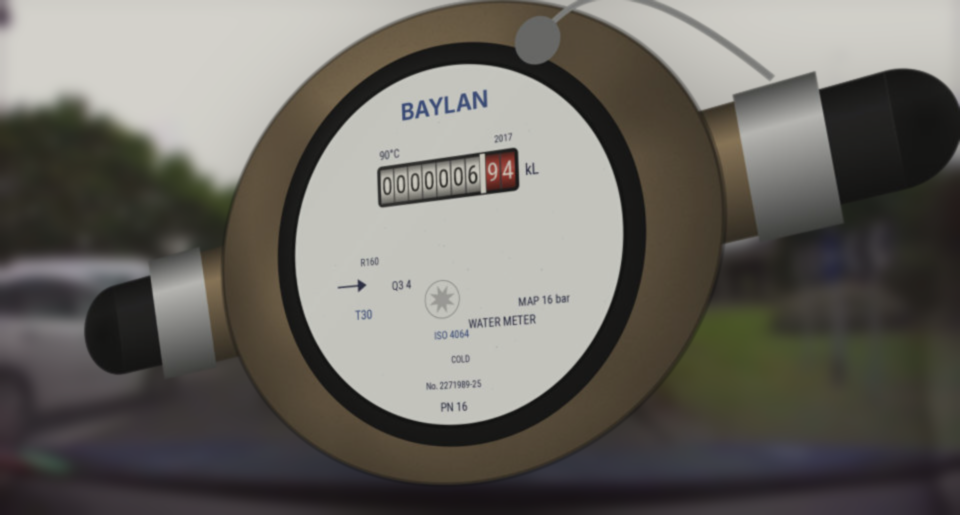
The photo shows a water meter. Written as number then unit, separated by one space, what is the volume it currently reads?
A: 6.94 kL
